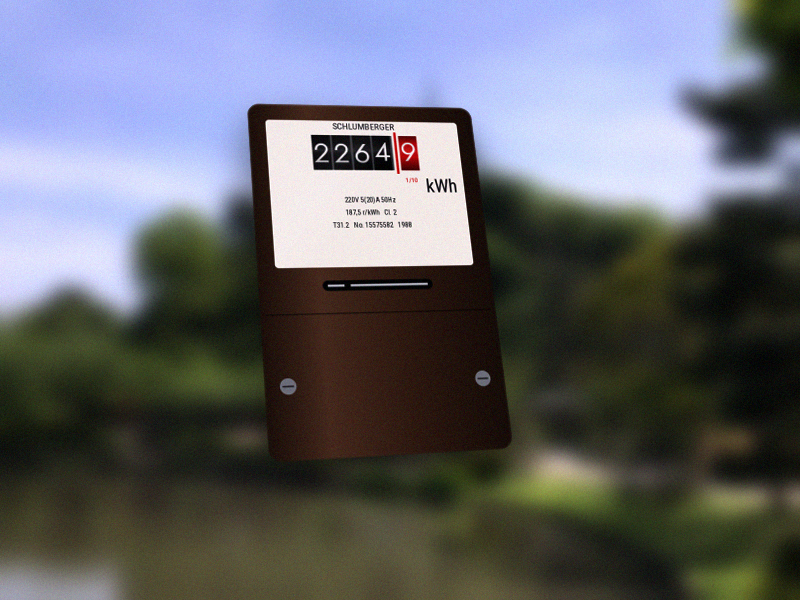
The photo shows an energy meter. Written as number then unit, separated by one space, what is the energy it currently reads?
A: 2264.9 kWh
